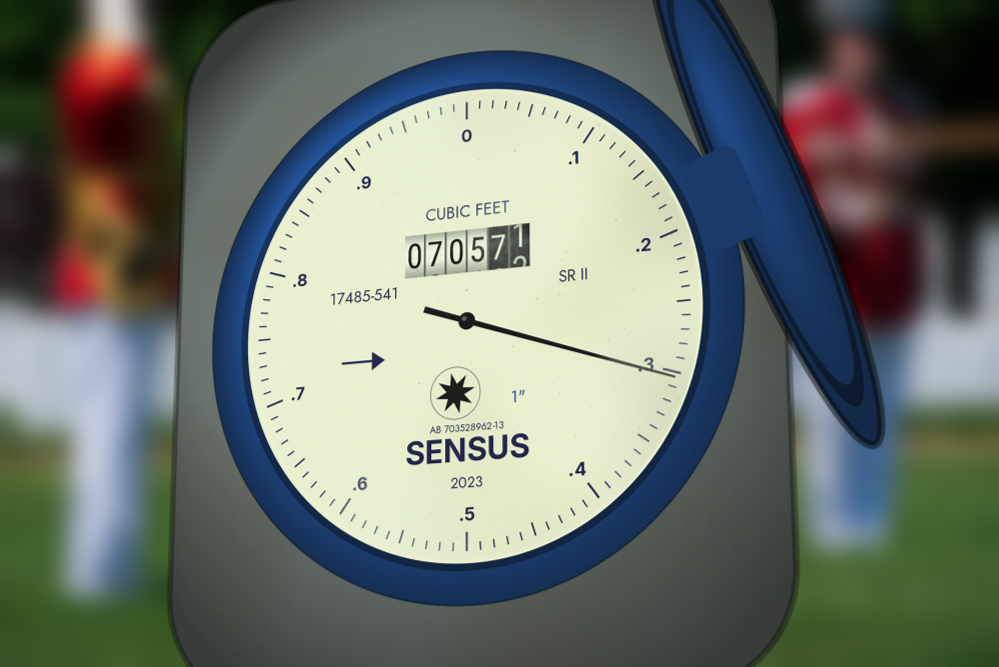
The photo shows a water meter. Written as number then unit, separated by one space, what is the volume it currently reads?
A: 70571.30 ft³
